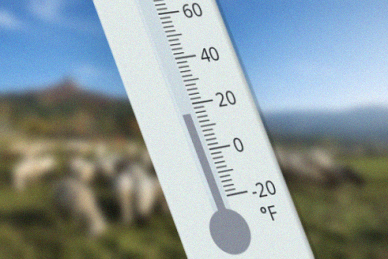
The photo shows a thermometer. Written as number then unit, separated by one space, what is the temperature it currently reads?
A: 16 °F
